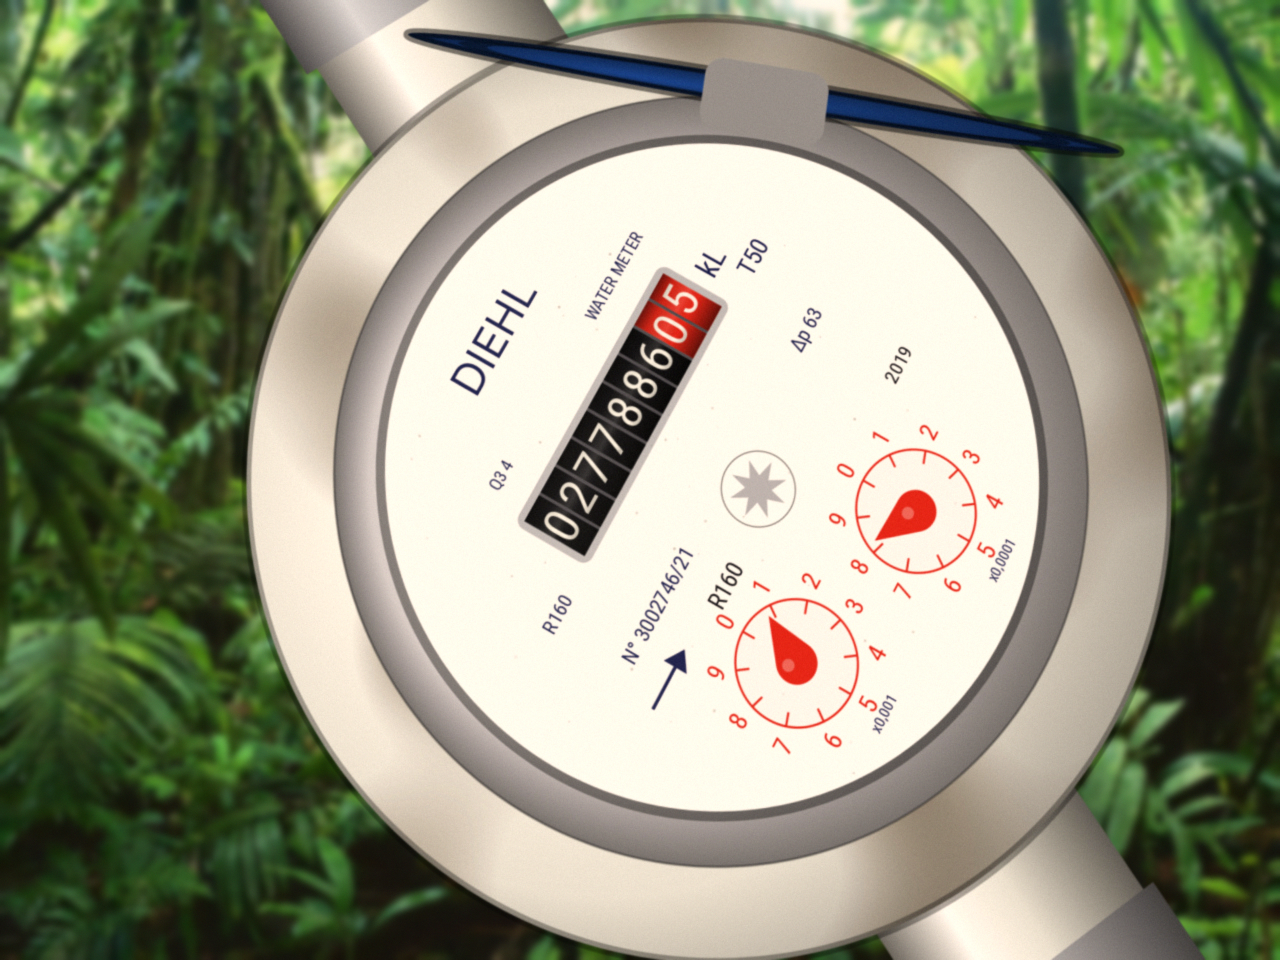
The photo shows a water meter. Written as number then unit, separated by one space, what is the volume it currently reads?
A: 277886.0508 kL
